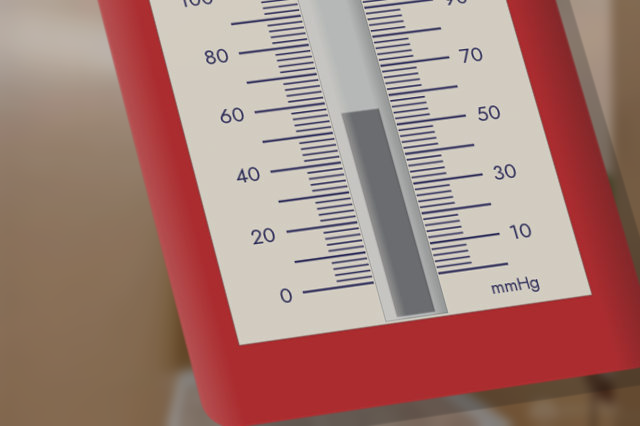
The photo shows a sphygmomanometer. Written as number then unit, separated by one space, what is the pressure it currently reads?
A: 56 mmHg
